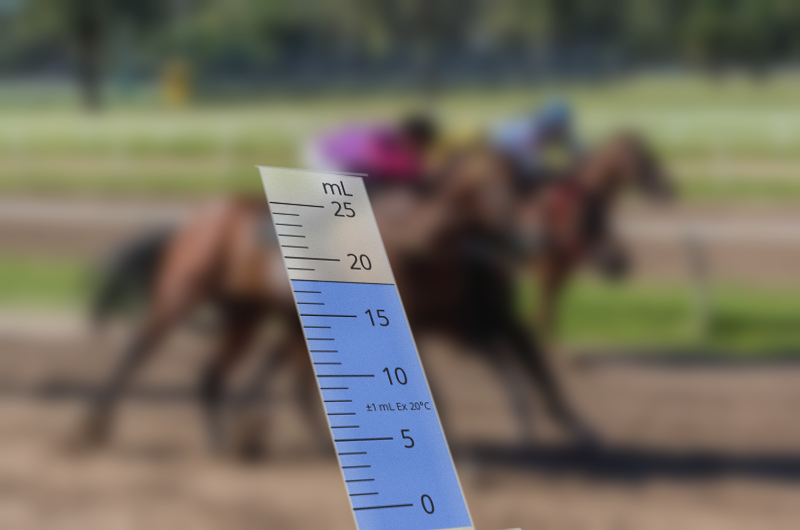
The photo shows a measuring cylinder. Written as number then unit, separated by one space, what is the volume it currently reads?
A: 18 mL
